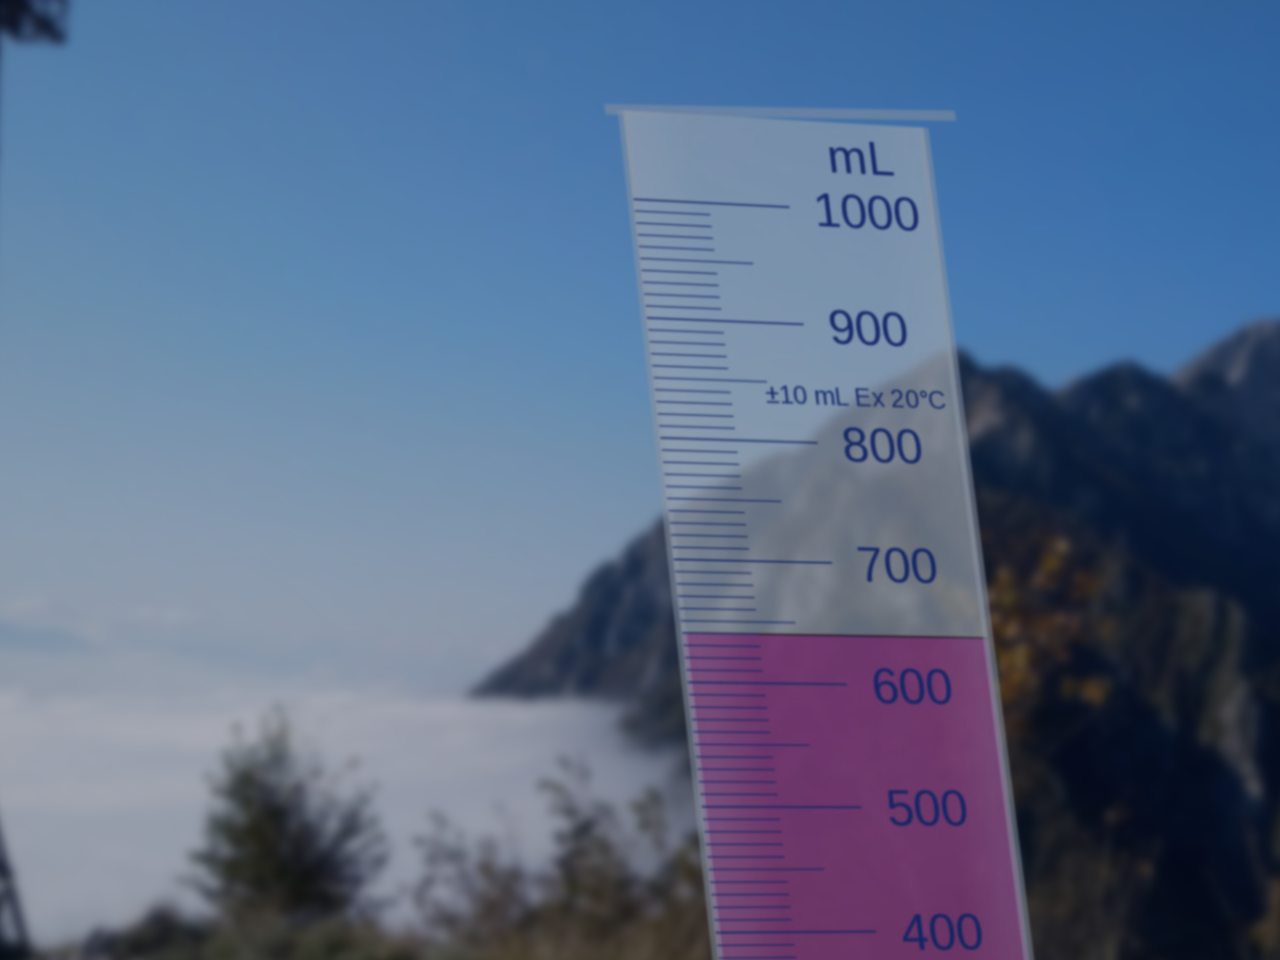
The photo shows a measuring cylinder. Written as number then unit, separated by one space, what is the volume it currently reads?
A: 640 mL
